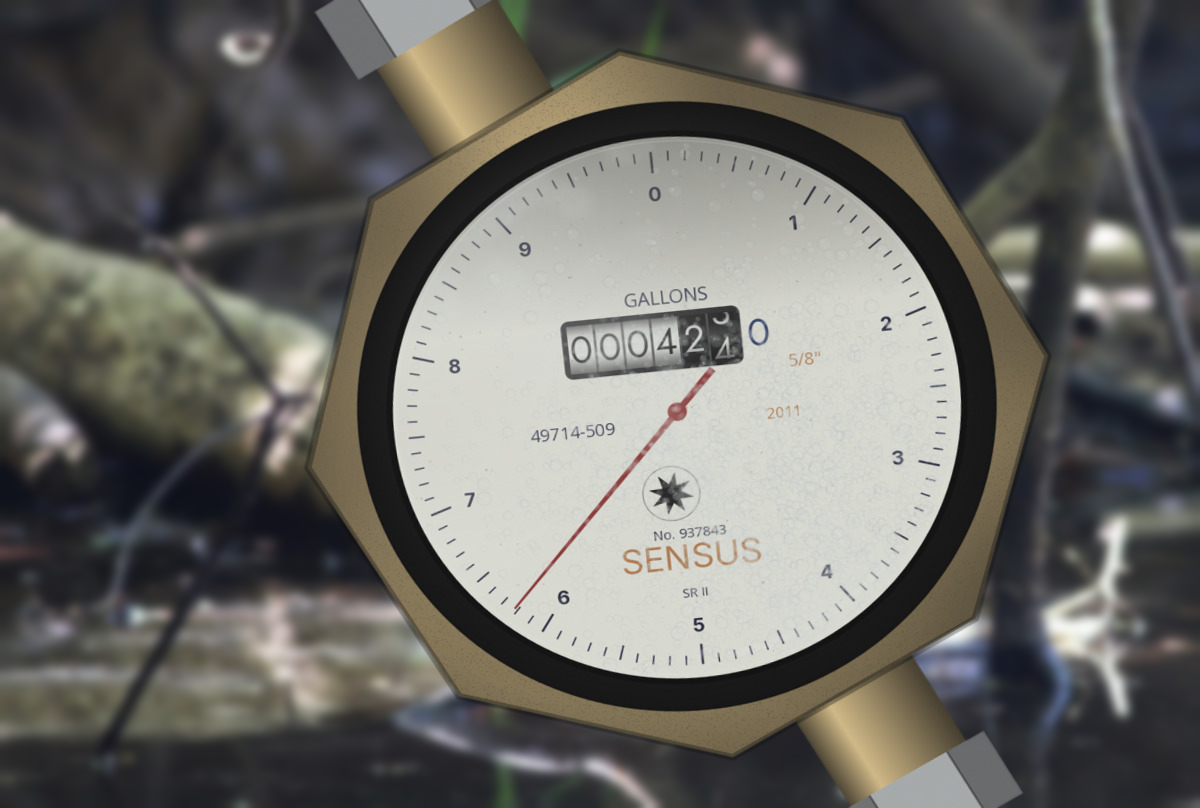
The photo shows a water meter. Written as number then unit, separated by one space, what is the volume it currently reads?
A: 4236.2 gal
